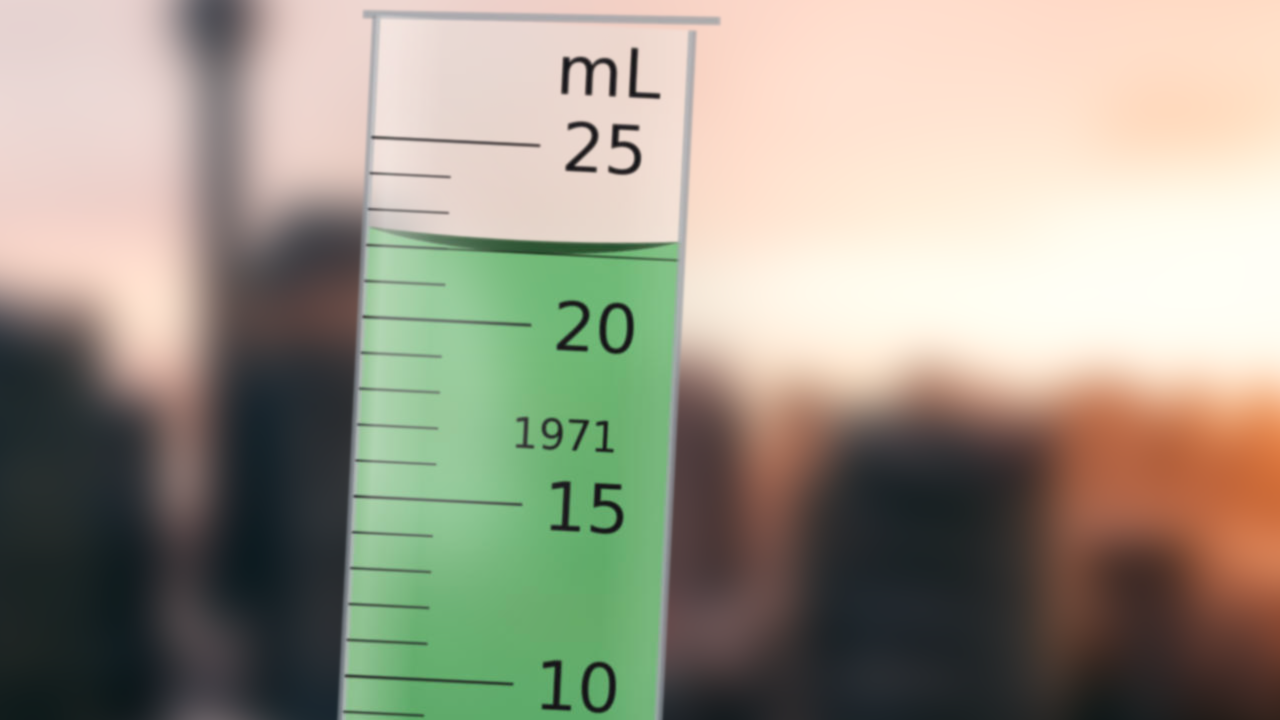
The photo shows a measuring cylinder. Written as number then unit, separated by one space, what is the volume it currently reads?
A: 22 mL
